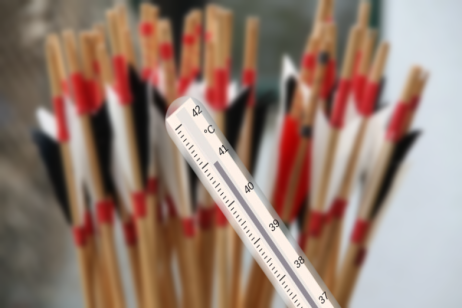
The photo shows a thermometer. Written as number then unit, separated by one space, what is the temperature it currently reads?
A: 40.9 °C
